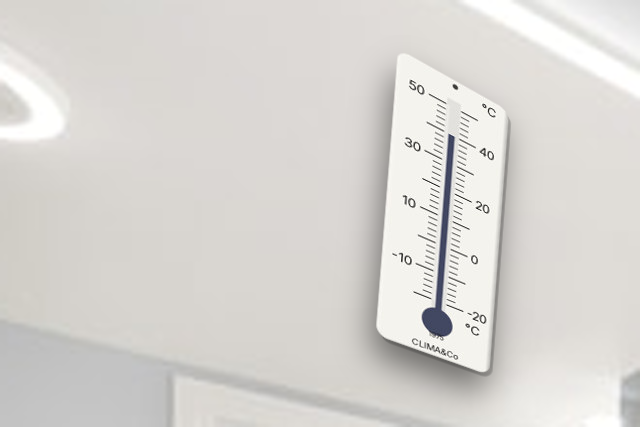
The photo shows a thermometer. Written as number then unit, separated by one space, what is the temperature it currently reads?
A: 40 °C
